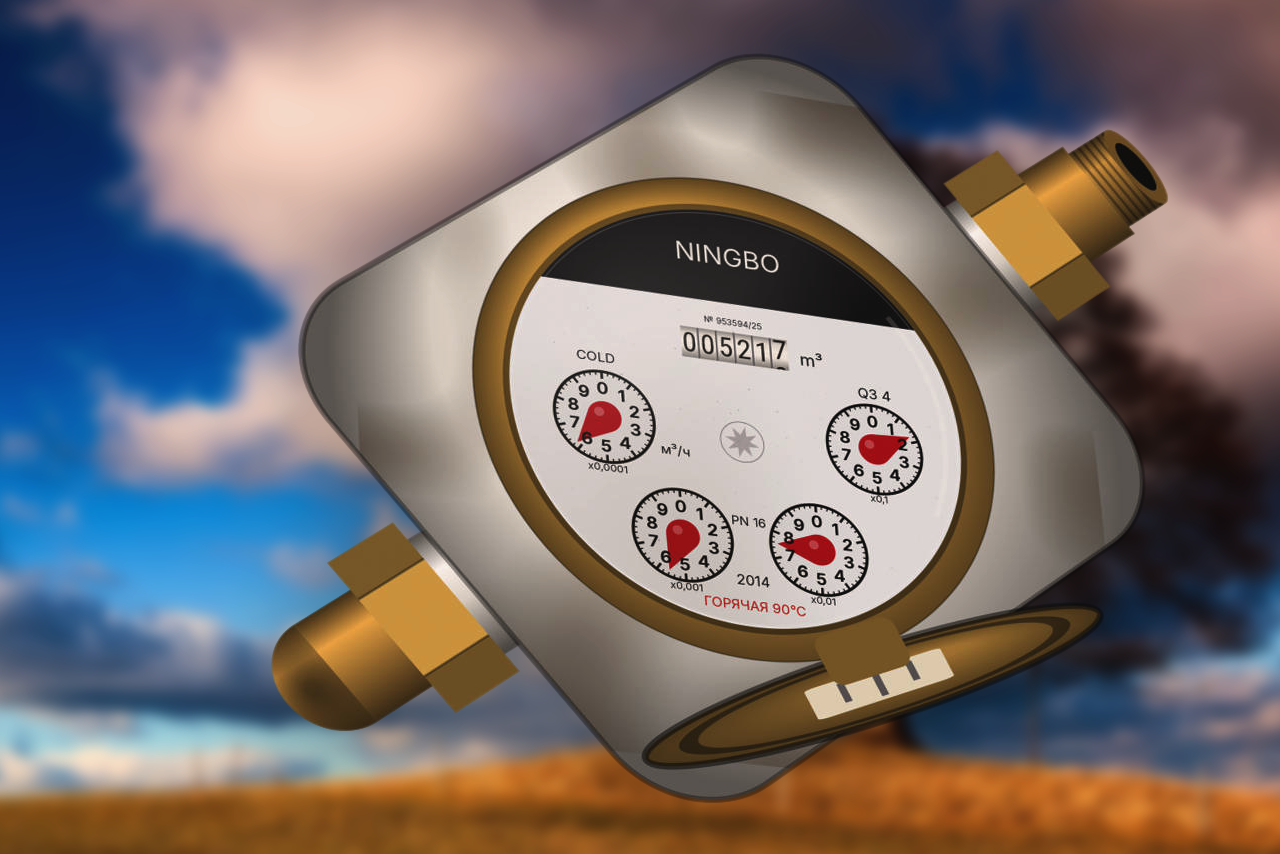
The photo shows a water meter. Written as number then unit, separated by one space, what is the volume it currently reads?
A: 5217.1756 m³
